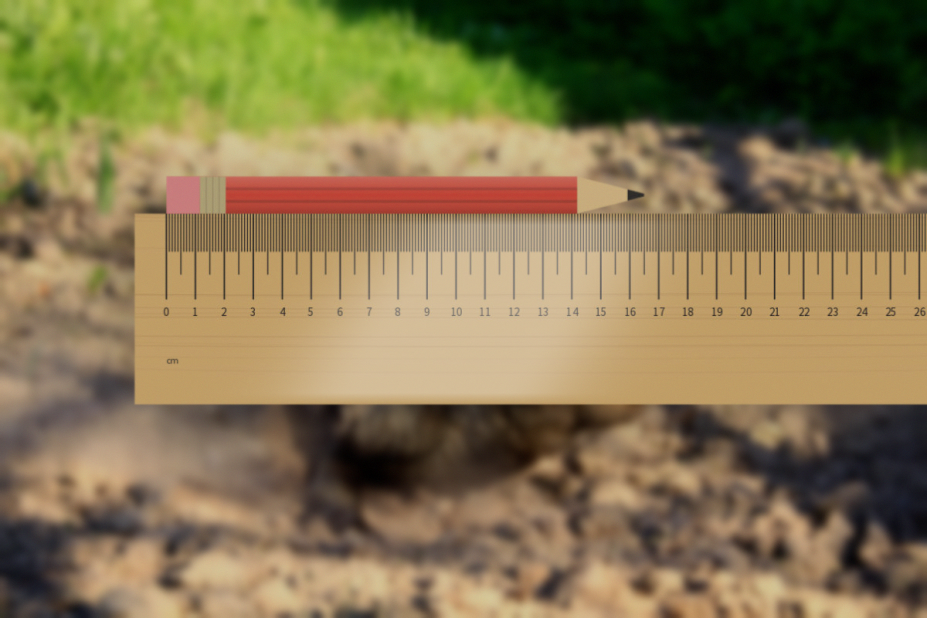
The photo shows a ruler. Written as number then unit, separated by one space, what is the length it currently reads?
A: 16.5 cm
